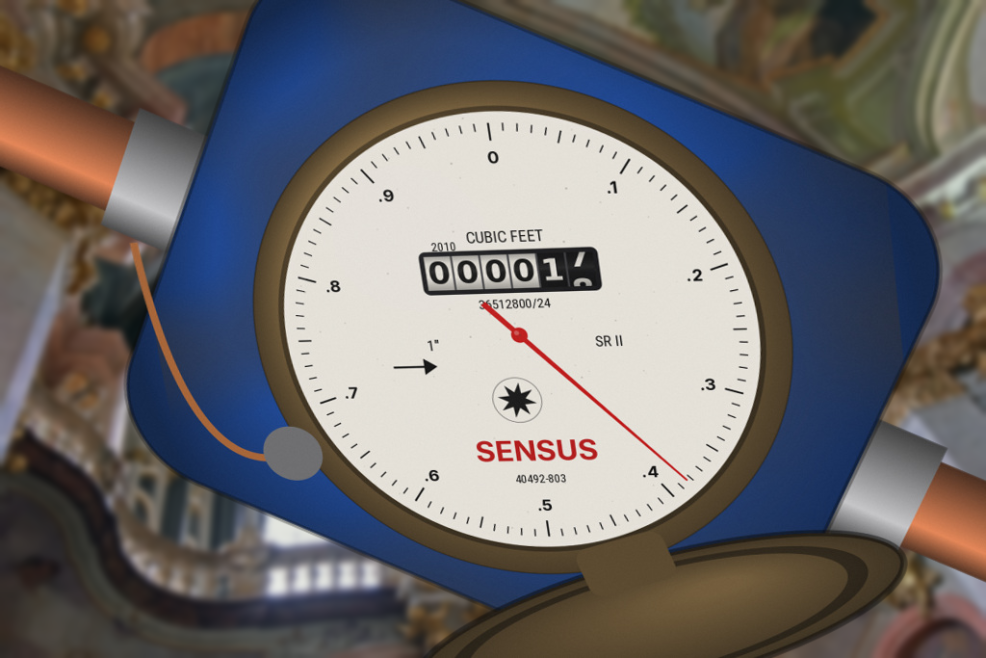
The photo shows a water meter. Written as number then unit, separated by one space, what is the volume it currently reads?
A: 17.38 ft³
